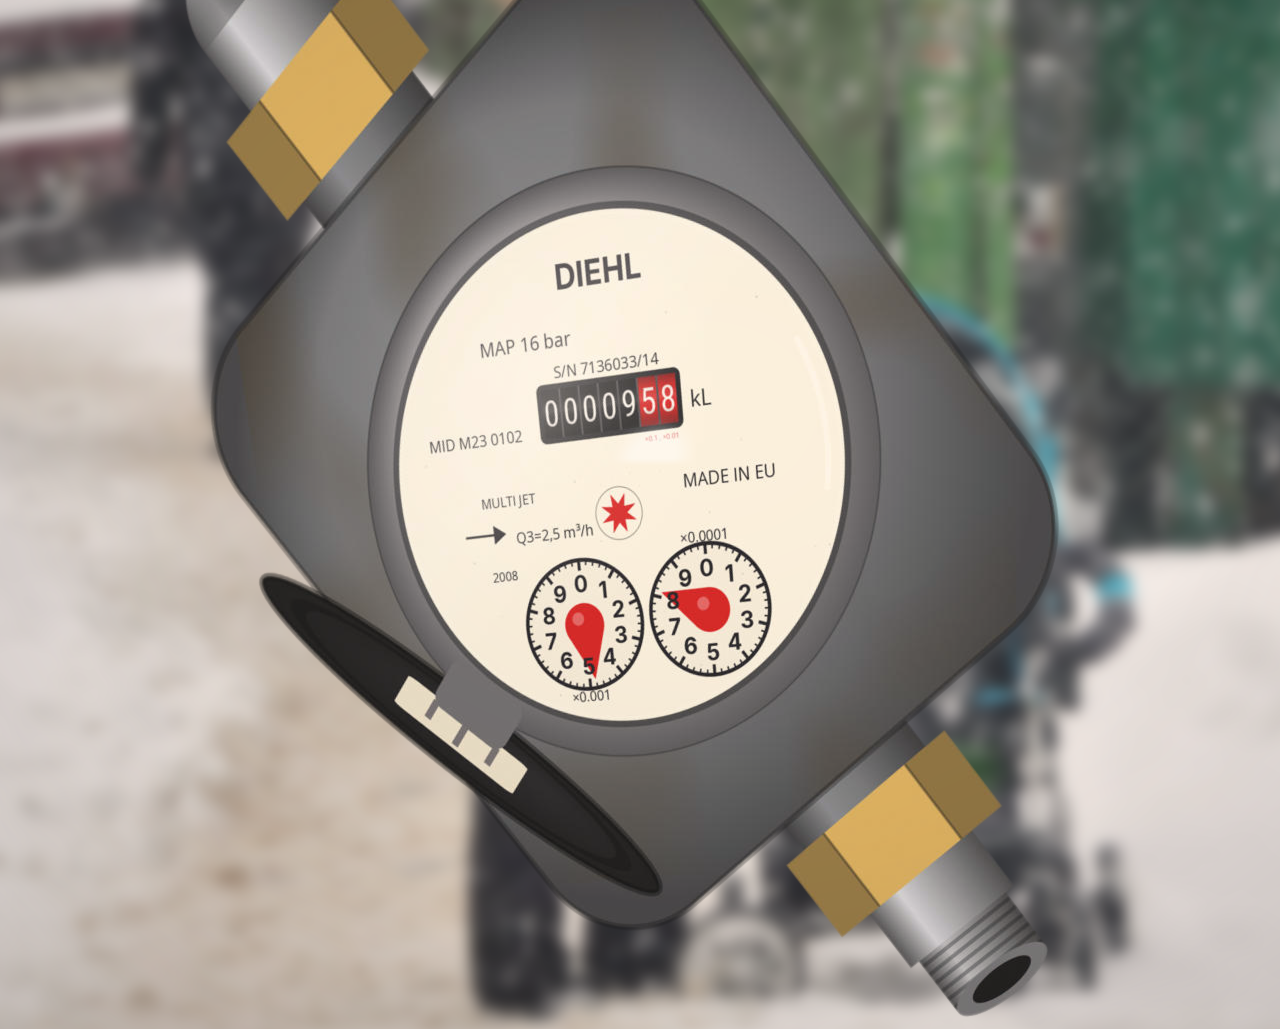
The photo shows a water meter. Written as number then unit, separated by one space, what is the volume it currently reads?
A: 9.5848 kL
